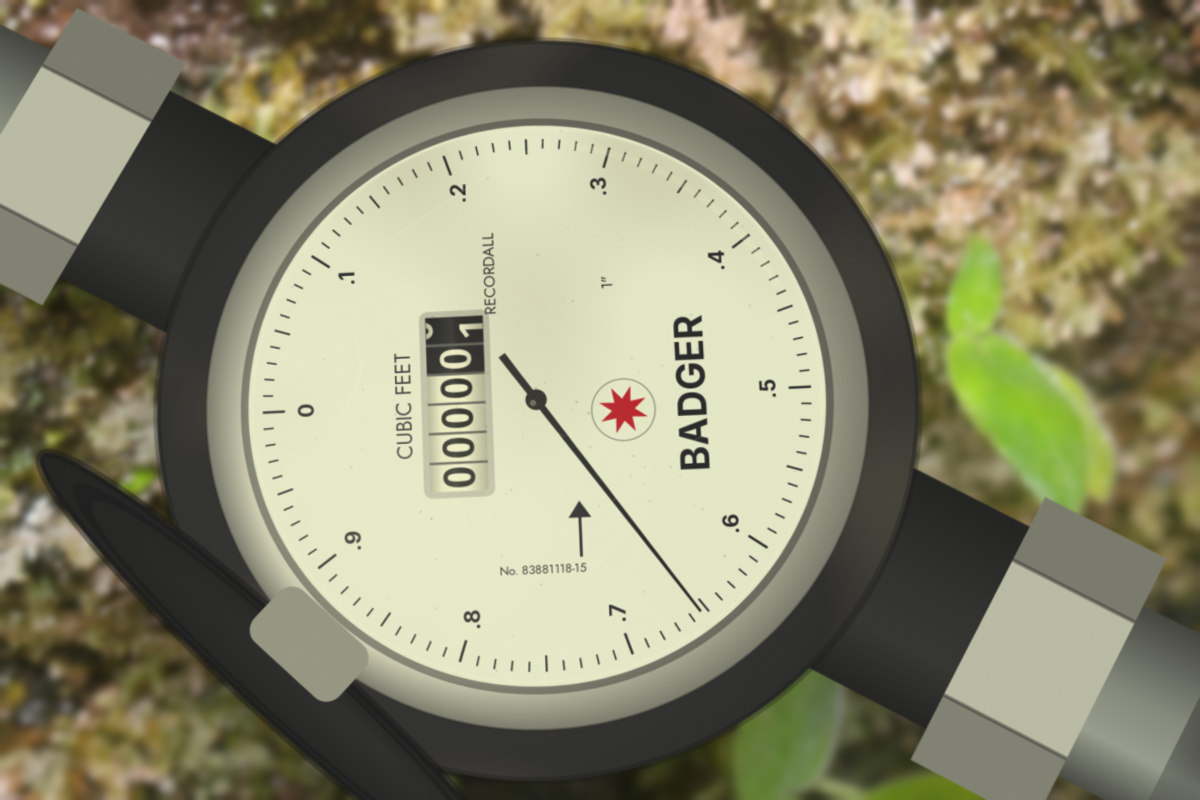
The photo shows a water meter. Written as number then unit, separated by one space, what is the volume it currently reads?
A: 0.65 ft³
